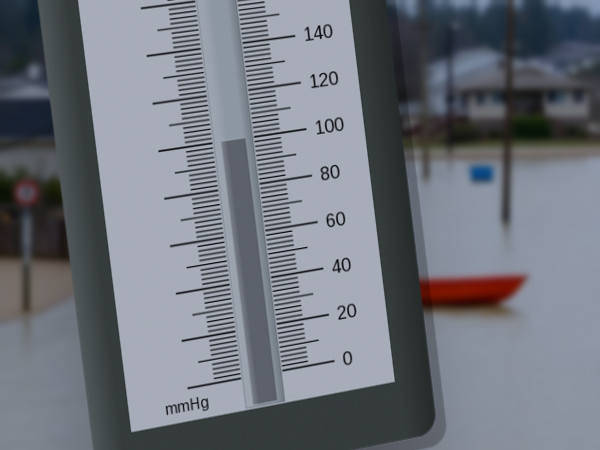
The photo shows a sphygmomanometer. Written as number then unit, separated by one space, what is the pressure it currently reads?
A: 100 mmHg
